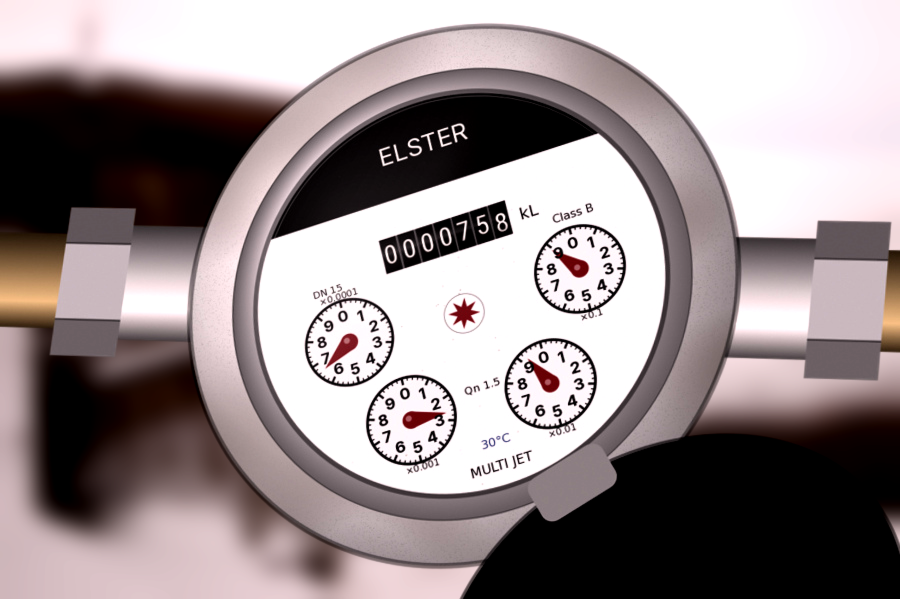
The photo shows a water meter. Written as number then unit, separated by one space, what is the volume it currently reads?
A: 757.8926 kL
